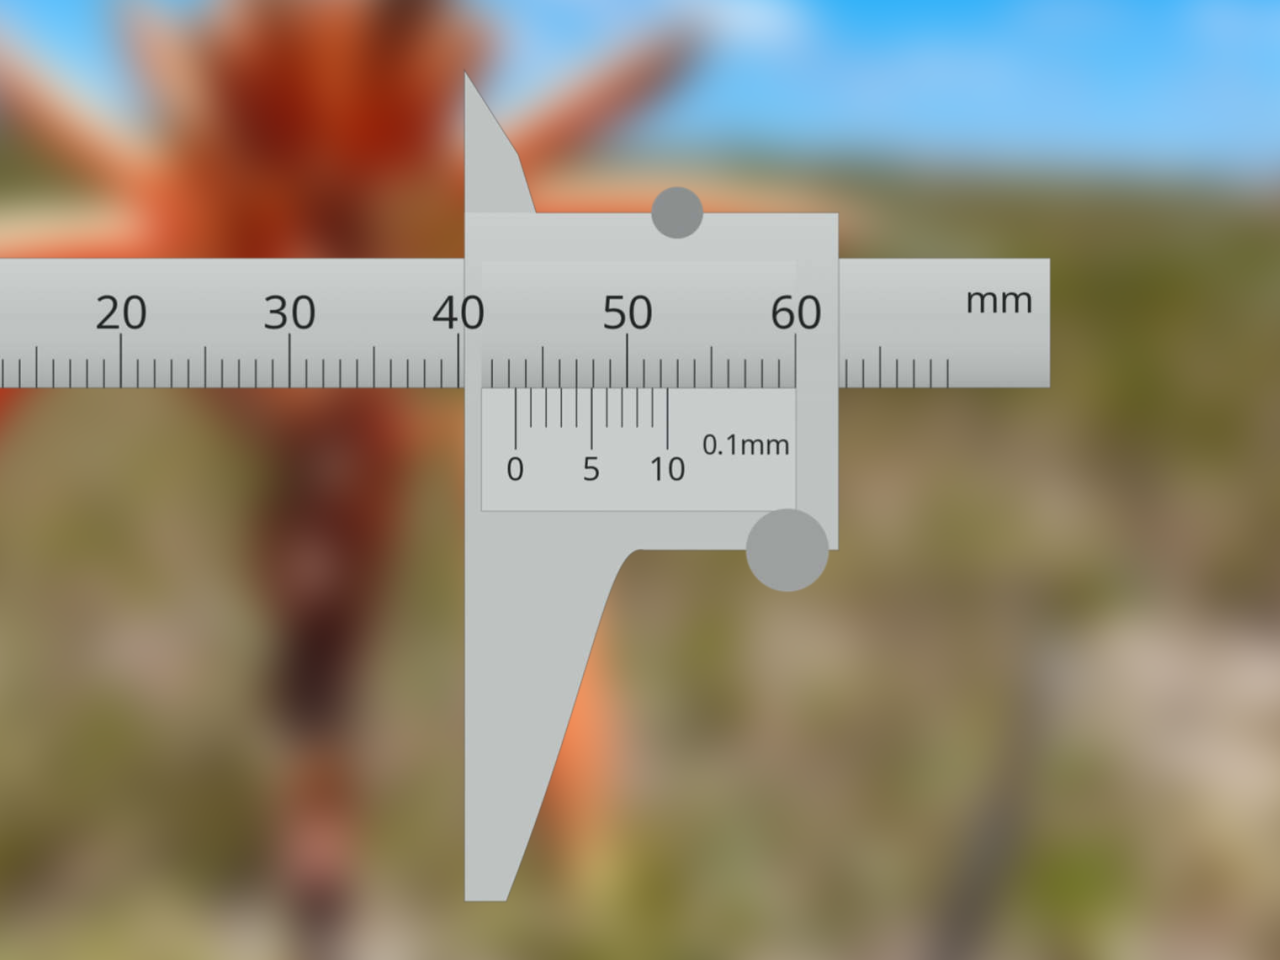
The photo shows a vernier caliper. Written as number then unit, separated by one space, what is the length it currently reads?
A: 43.4 mm
